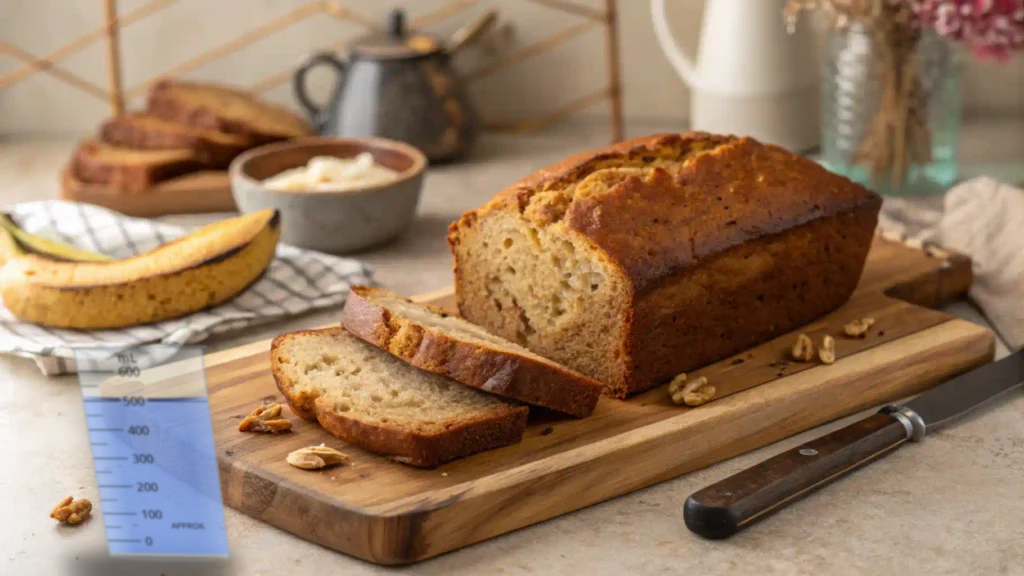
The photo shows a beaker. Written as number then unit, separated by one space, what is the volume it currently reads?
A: 500 mL
